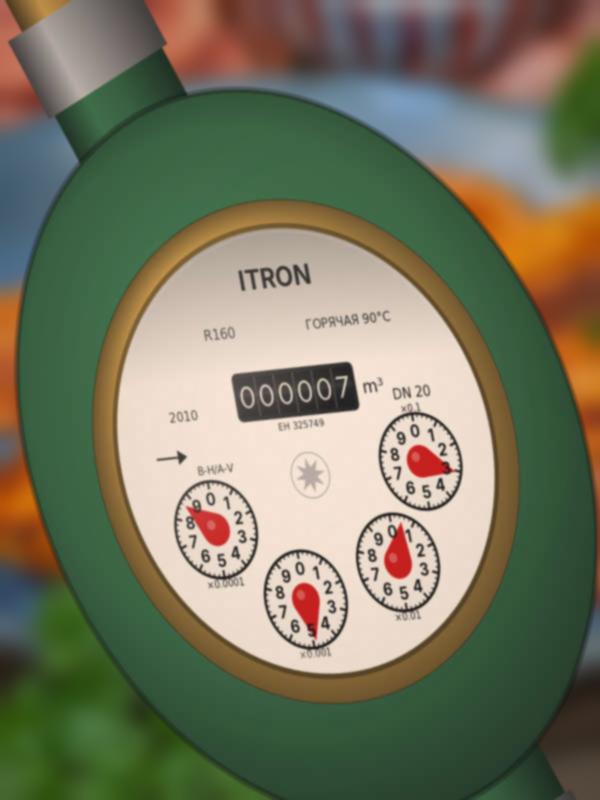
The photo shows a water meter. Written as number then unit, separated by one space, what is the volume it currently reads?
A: 7.3048 m³
